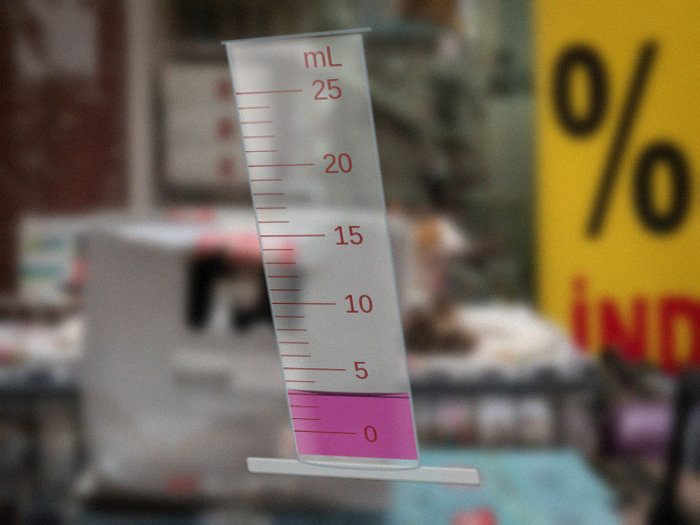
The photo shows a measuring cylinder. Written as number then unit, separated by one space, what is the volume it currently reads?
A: 3 mL
